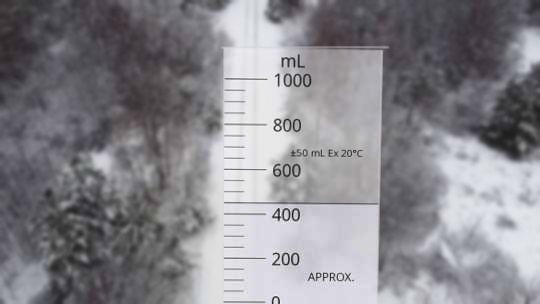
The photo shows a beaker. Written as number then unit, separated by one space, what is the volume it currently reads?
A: 450 mL
